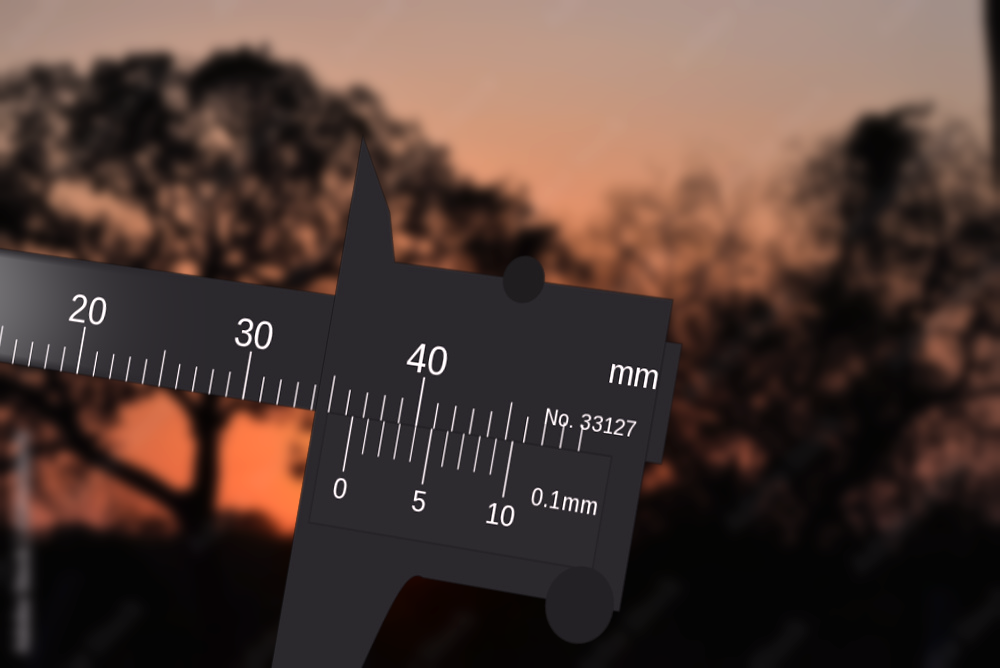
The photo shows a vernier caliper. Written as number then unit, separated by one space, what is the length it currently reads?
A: 36.4 mm
